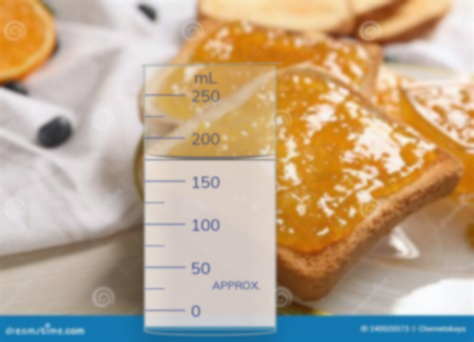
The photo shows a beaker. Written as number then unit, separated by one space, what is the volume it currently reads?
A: 175 mL
